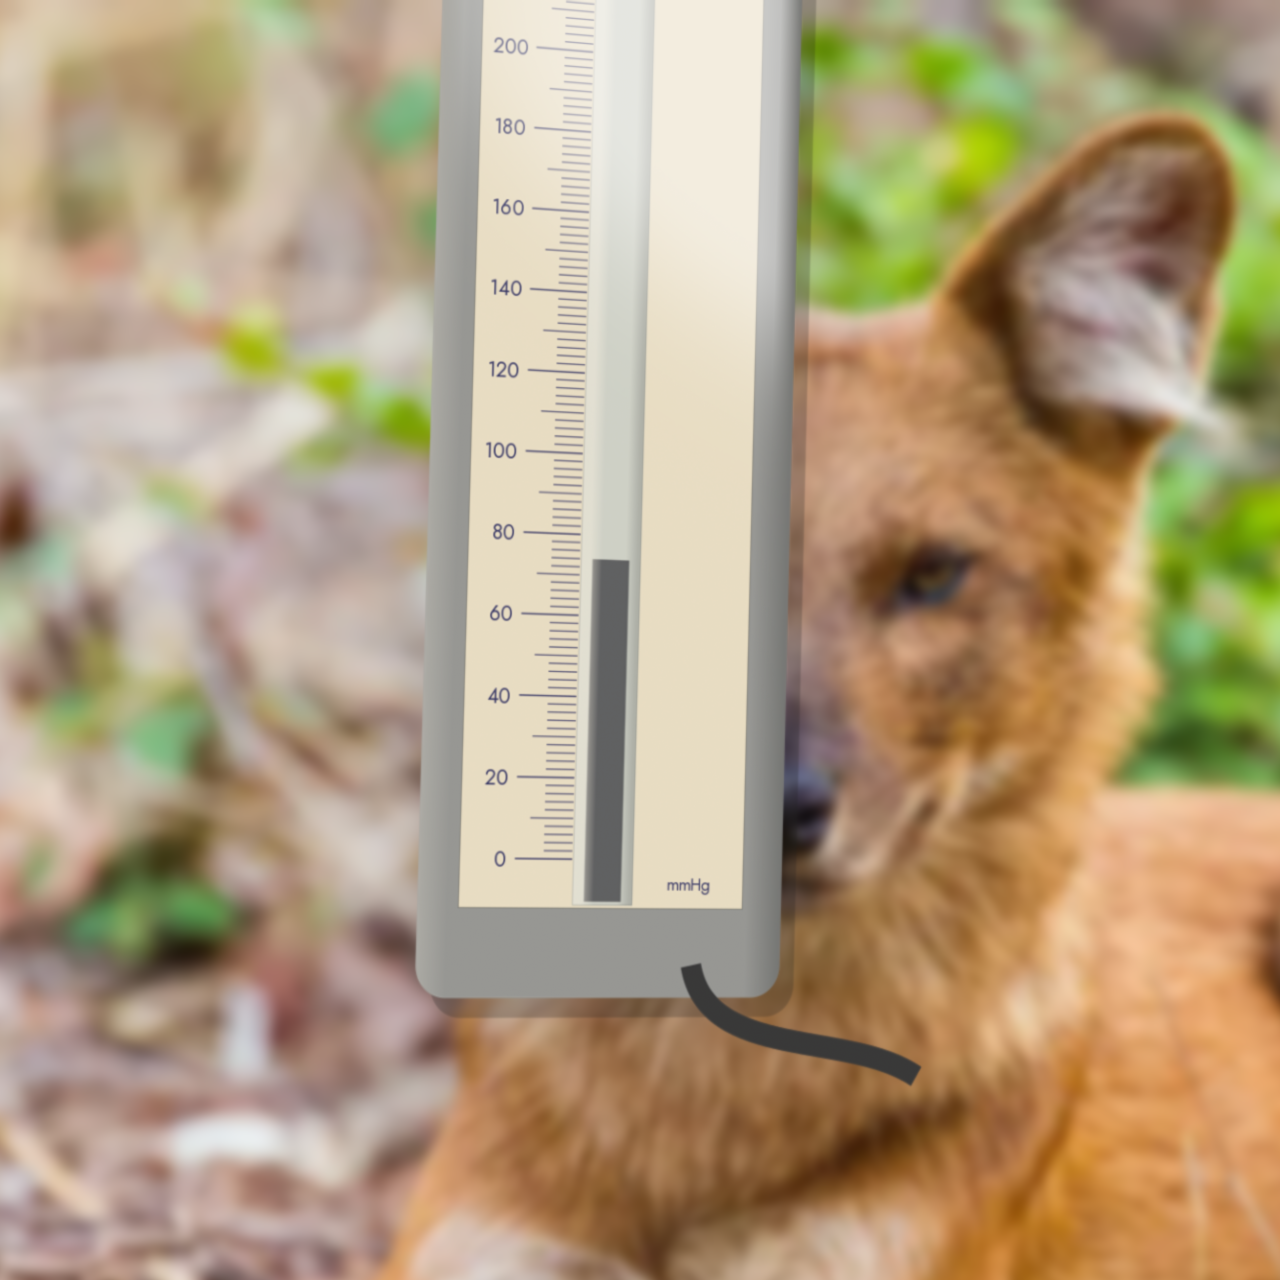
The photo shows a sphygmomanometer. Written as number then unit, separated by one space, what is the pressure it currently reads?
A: 74 mmHg
